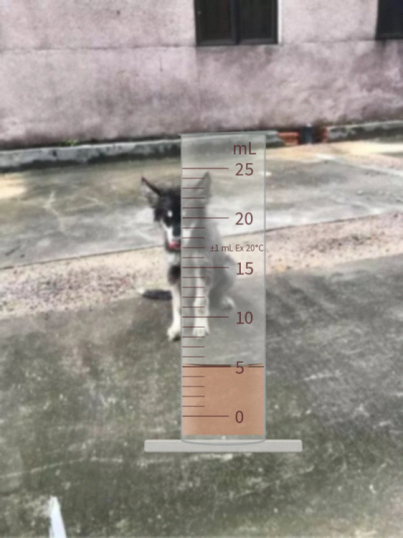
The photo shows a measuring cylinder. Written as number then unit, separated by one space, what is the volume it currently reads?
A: 5 mL
